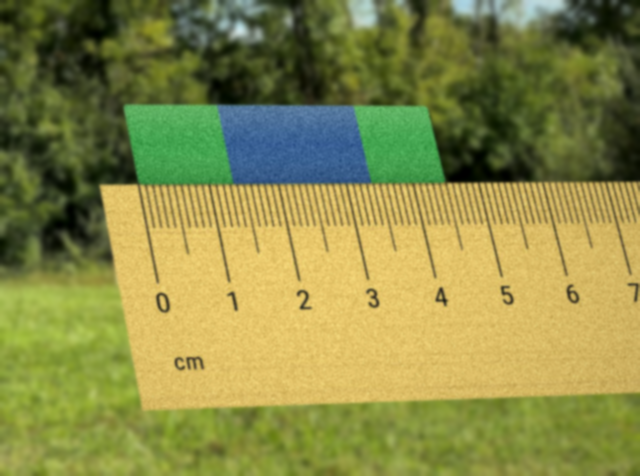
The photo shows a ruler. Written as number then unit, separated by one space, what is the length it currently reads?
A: 4.5 cm
